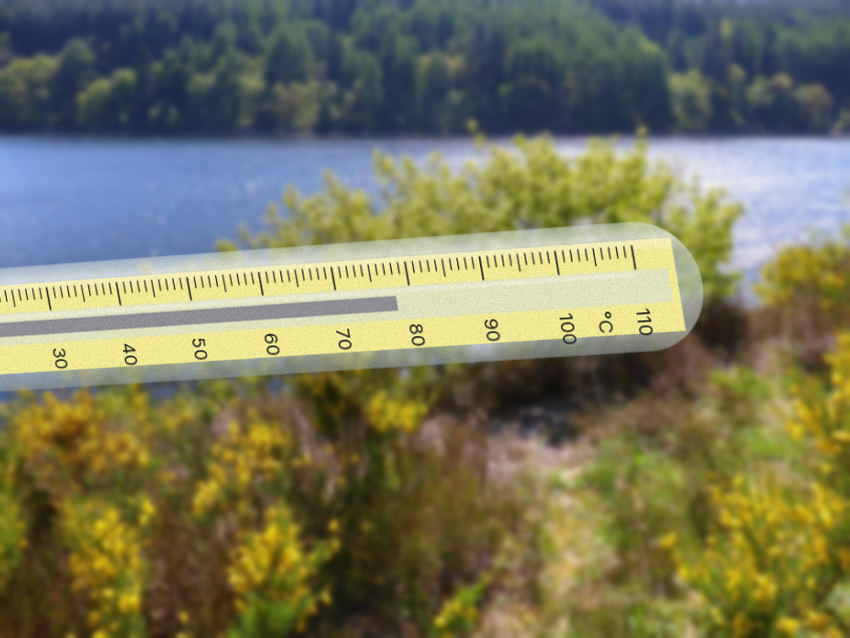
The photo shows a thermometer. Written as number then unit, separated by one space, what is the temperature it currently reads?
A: 78 °C
